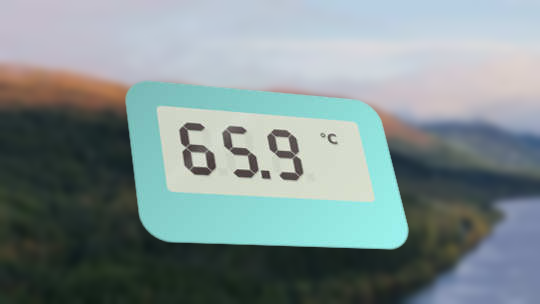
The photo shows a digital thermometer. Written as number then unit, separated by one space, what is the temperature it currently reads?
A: 65.9 °C
